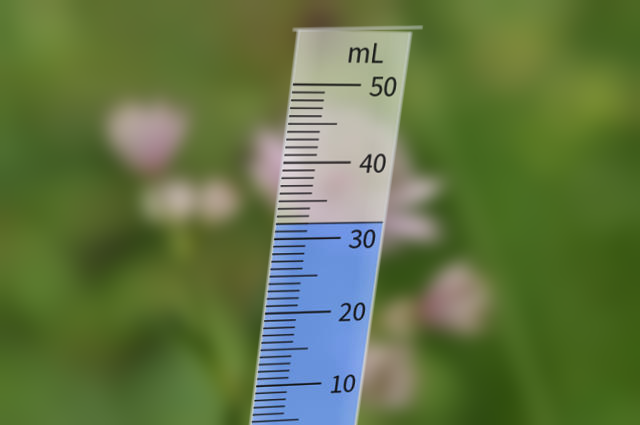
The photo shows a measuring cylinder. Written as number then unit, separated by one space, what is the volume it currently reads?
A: 32 mL
